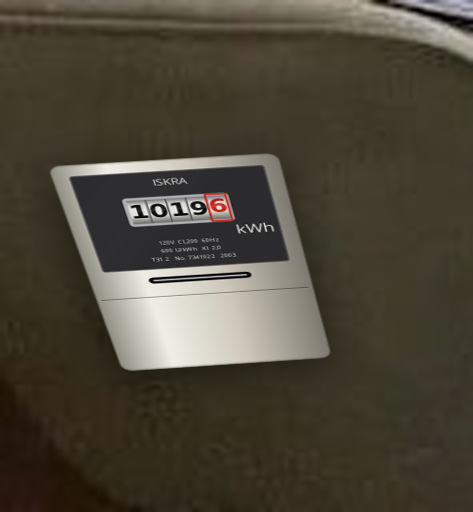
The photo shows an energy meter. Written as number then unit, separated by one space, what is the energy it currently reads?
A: 1019.6 kWh
